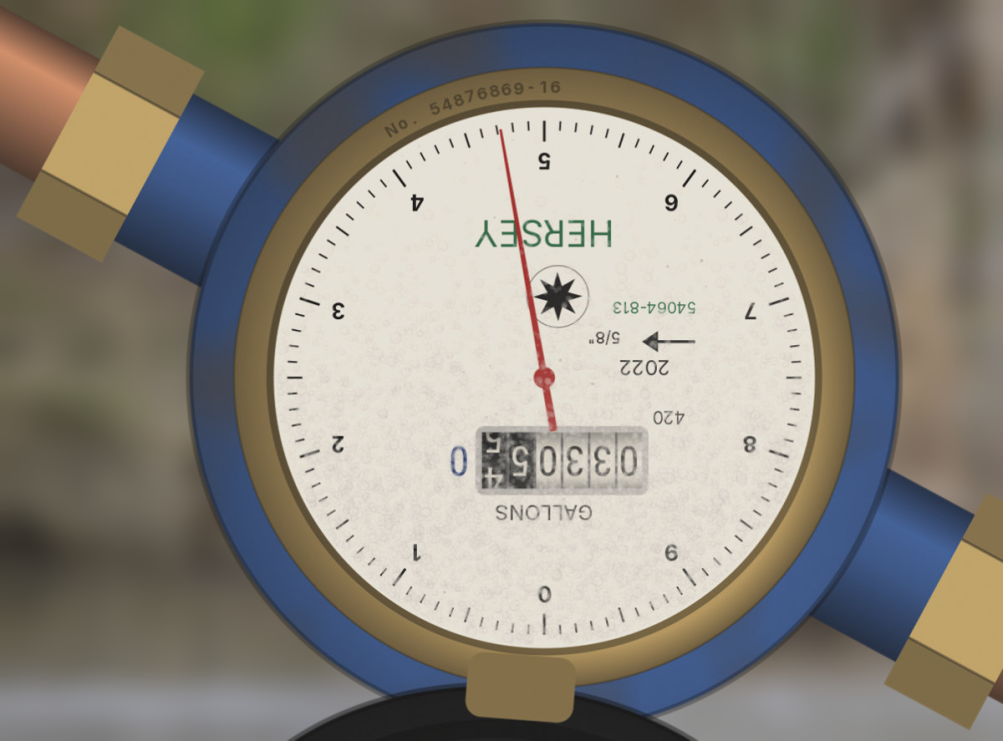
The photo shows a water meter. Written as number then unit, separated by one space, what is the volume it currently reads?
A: 330544.7 gal
